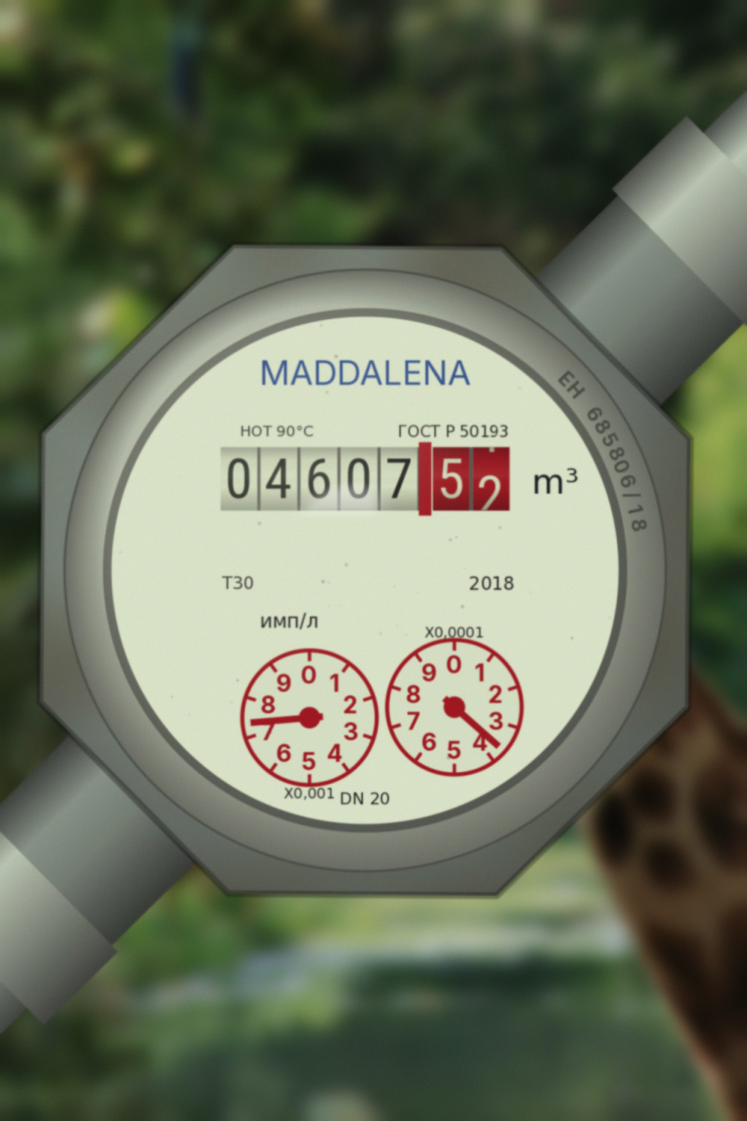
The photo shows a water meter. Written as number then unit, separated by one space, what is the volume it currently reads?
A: 4607.5173 m³
